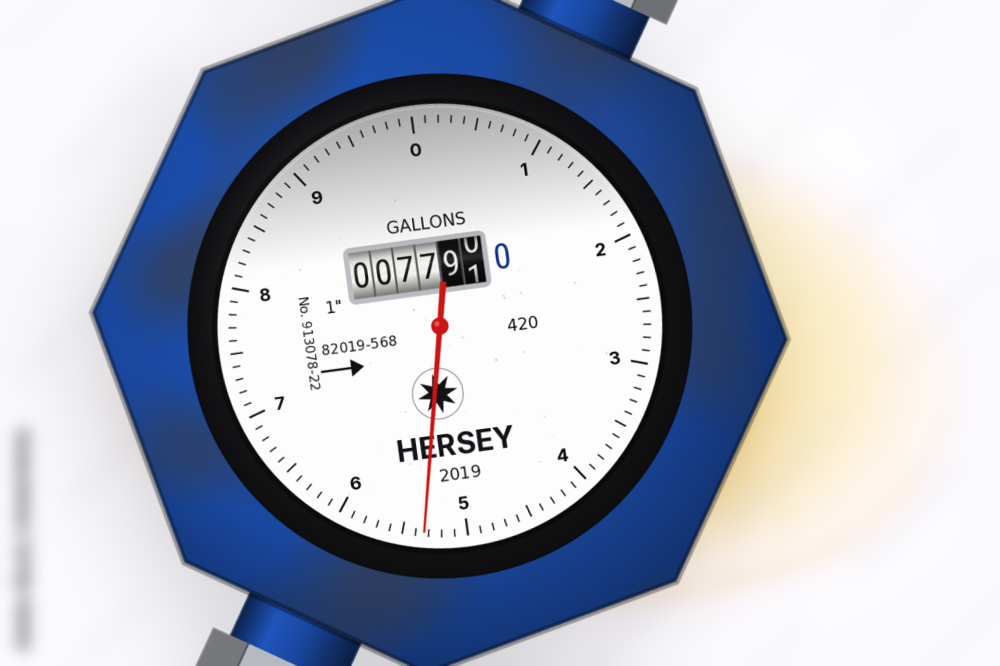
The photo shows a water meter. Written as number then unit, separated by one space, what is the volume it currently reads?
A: 77905.3 gal
